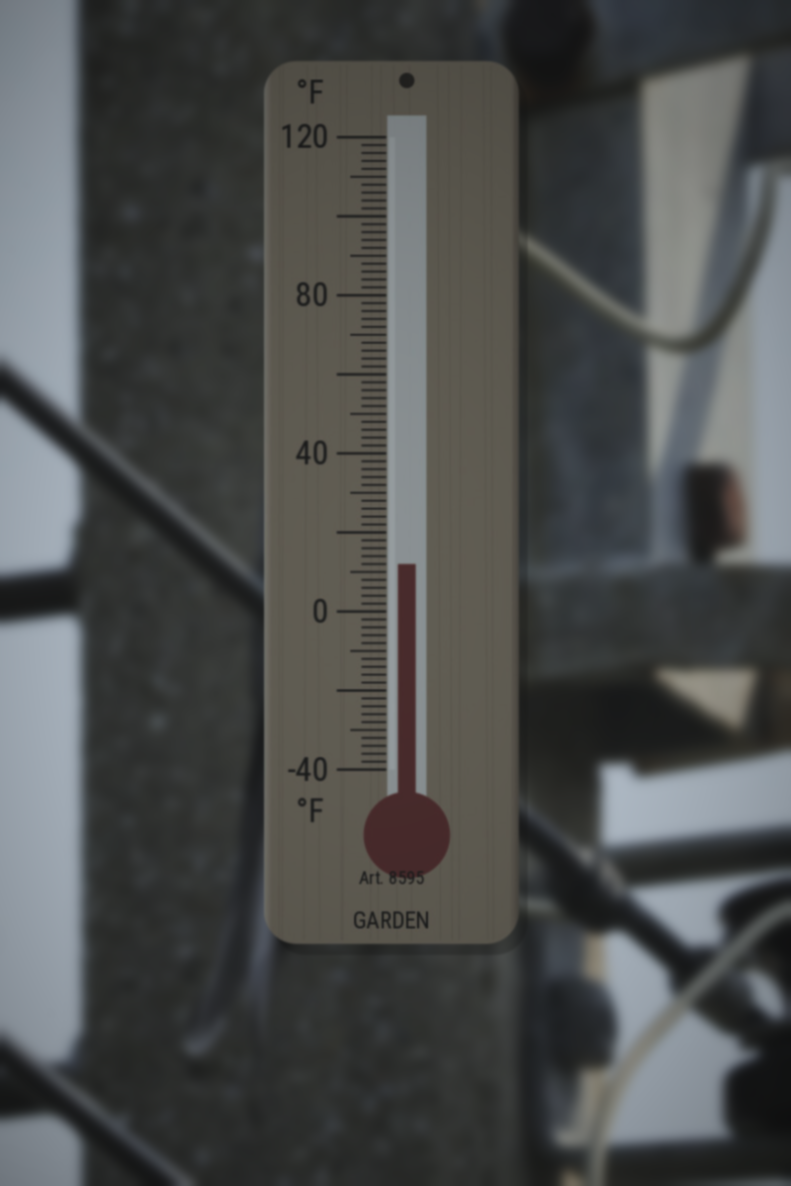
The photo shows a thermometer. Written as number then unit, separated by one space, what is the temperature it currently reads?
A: 12 °F
